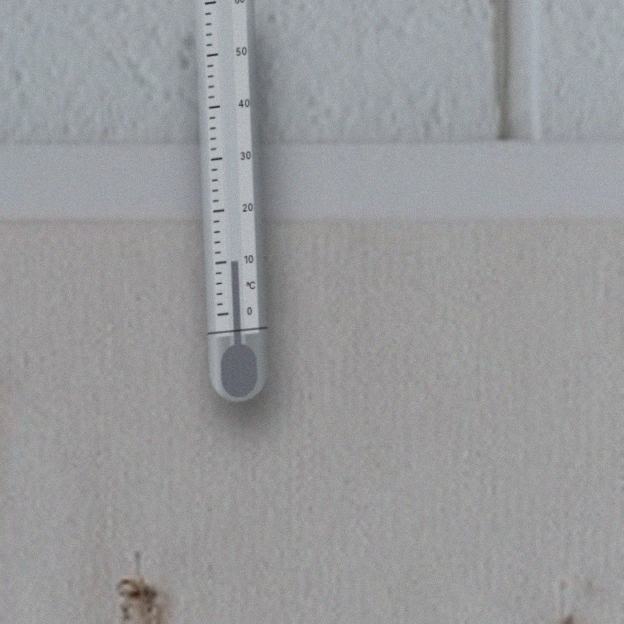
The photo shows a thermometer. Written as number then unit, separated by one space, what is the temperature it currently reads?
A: 10 °C
